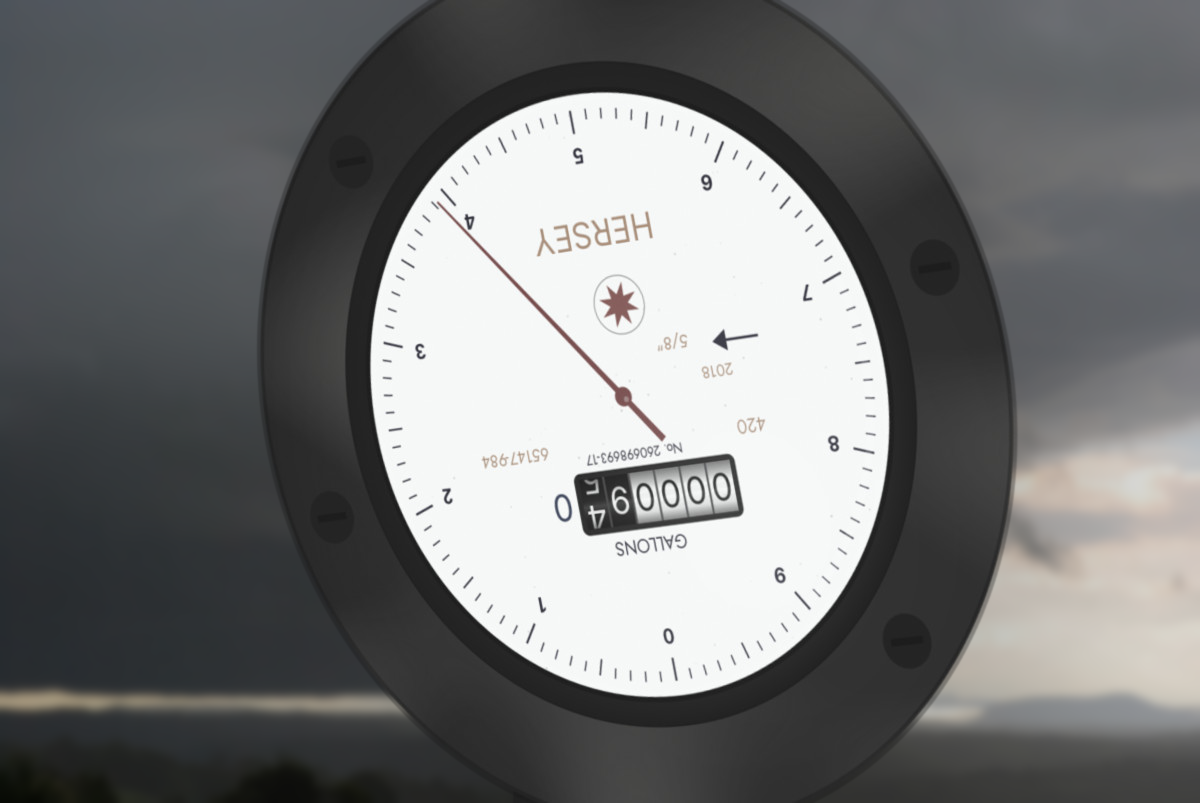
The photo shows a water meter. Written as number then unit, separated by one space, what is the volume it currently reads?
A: 943.9 gal
